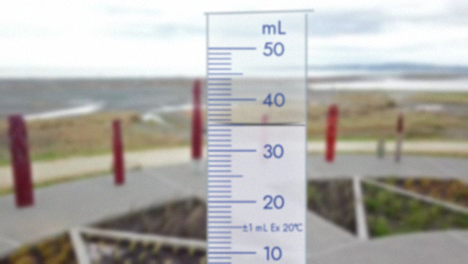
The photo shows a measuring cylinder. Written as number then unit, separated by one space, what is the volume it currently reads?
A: 35 mL
